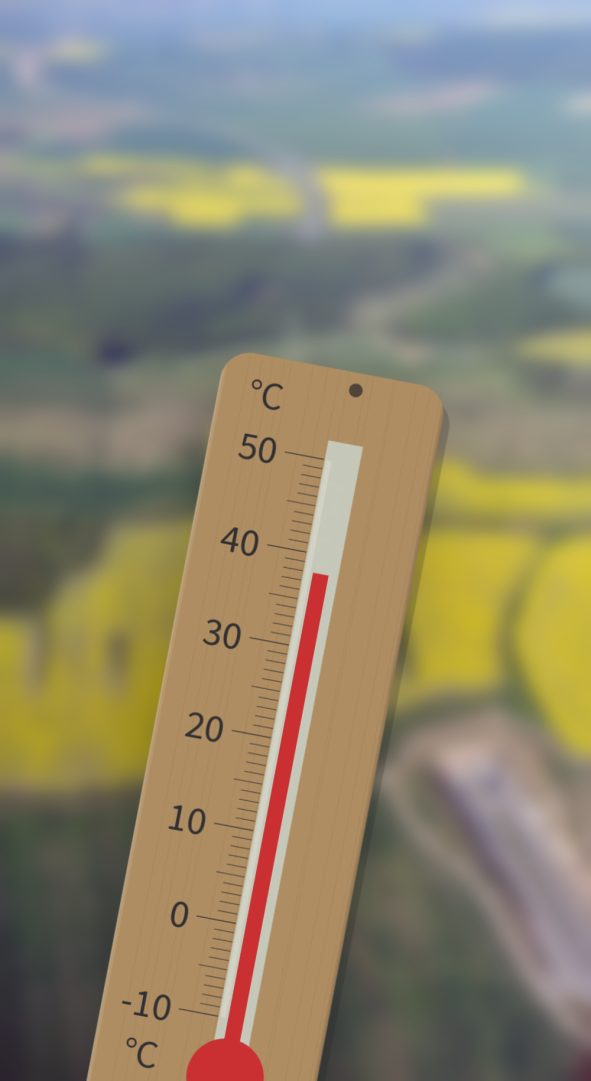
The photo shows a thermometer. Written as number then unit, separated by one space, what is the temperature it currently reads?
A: 38 °C
